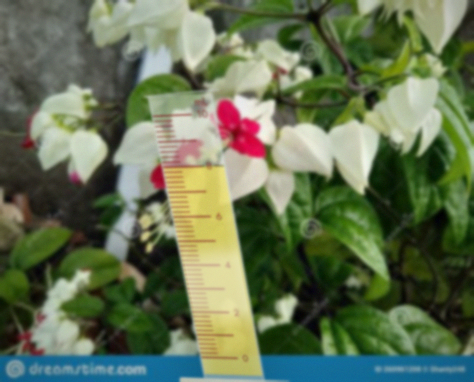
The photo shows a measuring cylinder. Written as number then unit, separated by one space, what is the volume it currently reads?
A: 8 mL
